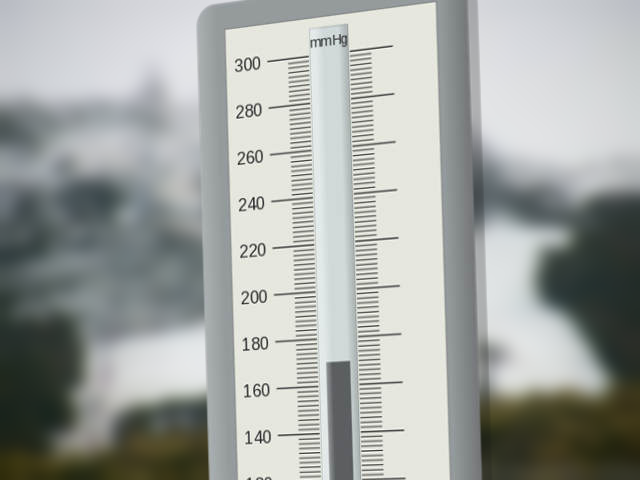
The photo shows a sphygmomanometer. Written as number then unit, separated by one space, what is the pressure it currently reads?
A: 170 mmHg
